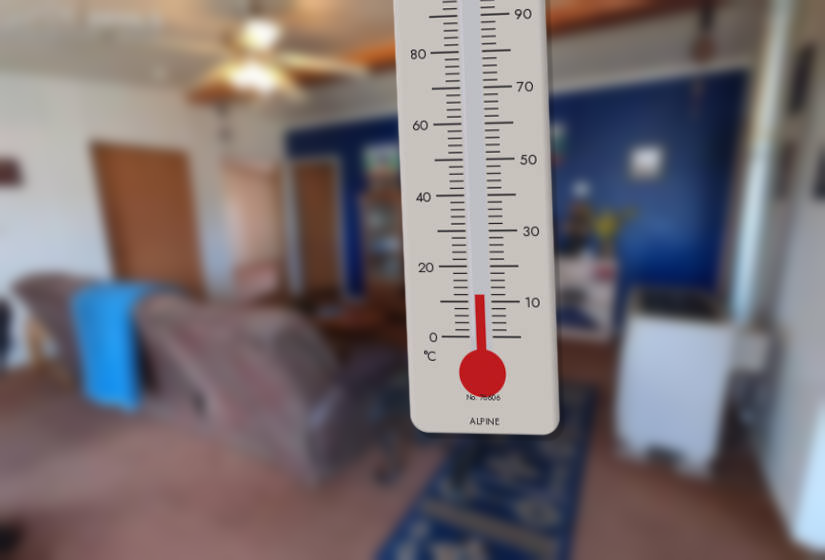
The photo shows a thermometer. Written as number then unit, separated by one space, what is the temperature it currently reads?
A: 12 °C
